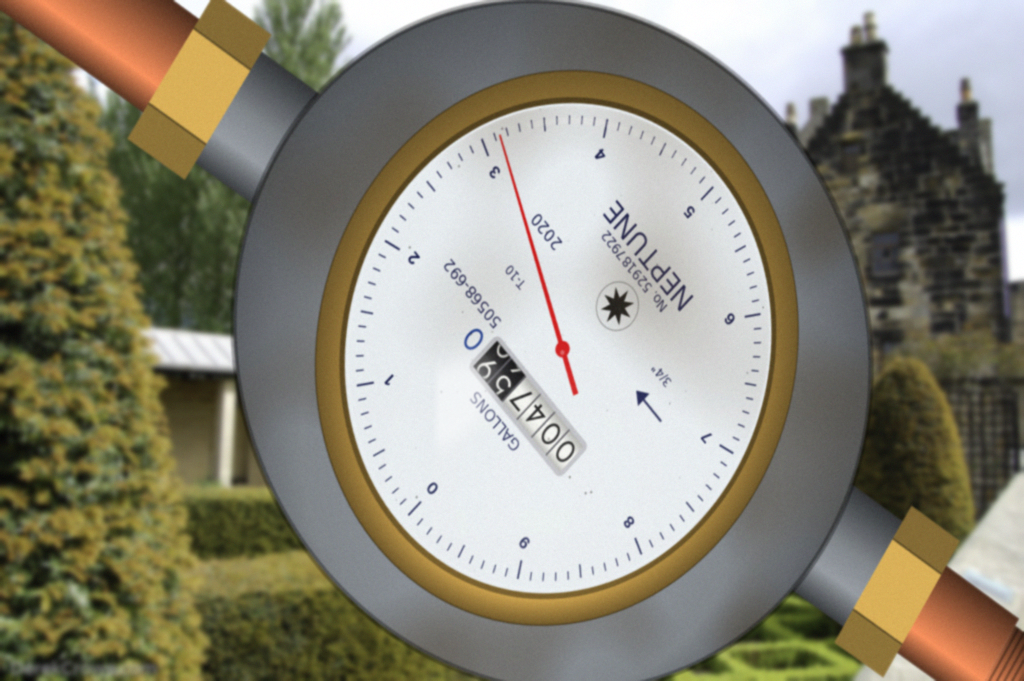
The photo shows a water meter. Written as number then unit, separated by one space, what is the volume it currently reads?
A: 47593.1 gal
